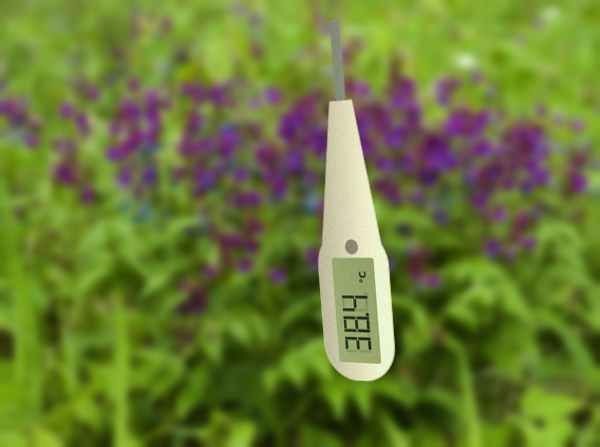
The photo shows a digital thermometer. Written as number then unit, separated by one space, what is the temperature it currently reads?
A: 38.4 °C
